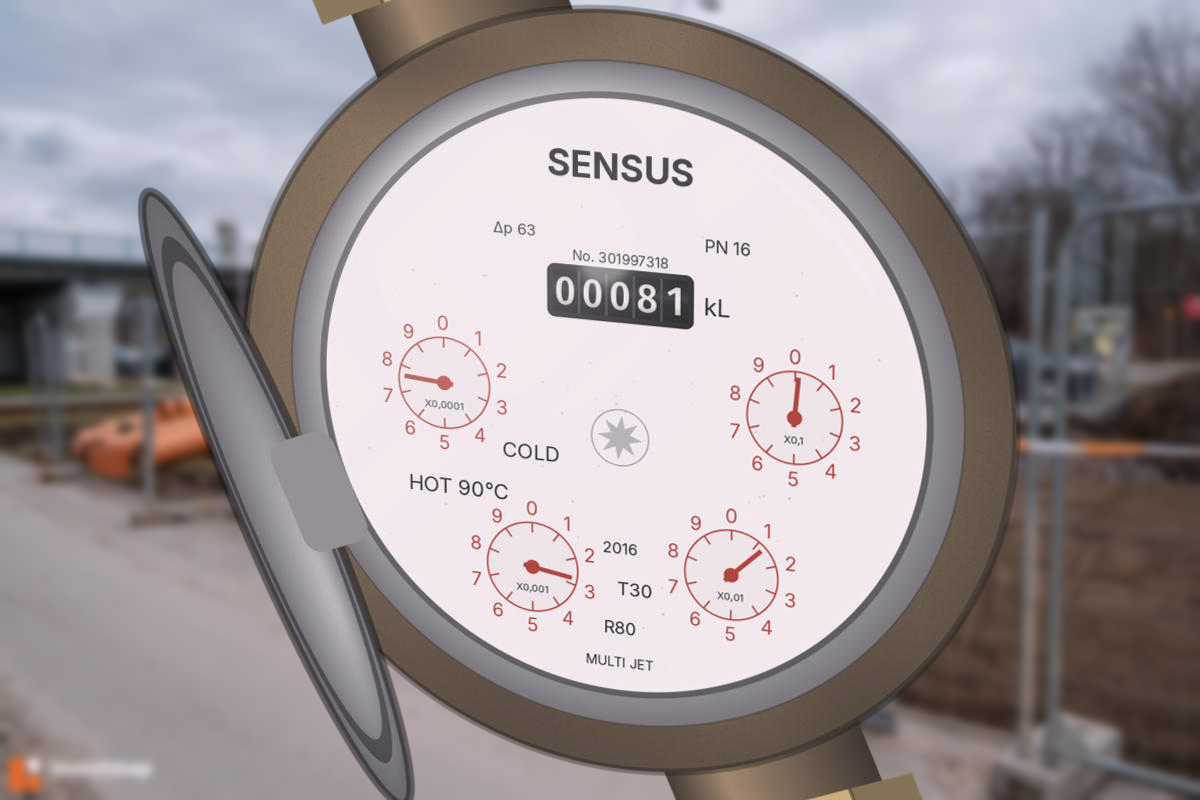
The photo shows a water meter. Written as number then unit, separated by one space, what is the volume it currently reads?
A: 81.0127 kL
